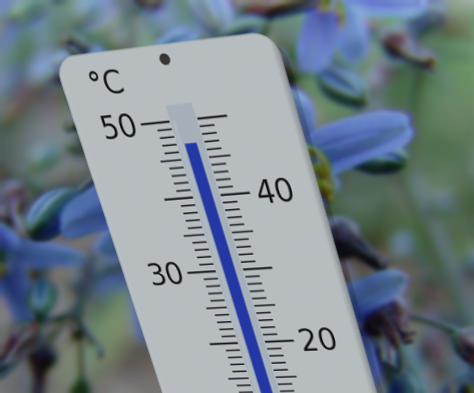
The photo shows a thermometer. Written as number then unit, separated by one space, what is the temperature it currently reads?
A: 47 °C
